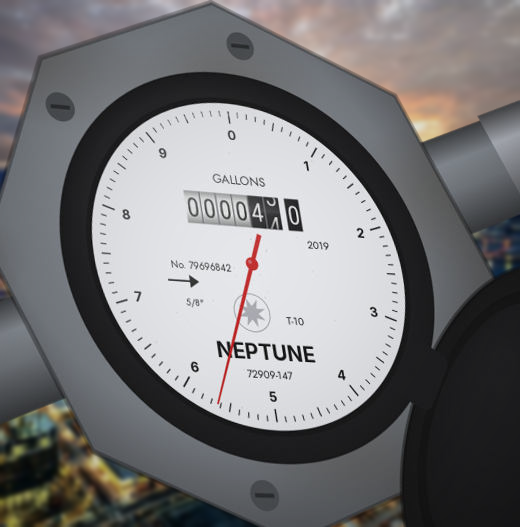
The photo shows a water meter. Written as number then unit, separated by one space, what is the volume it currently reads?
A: 435.6 gal
